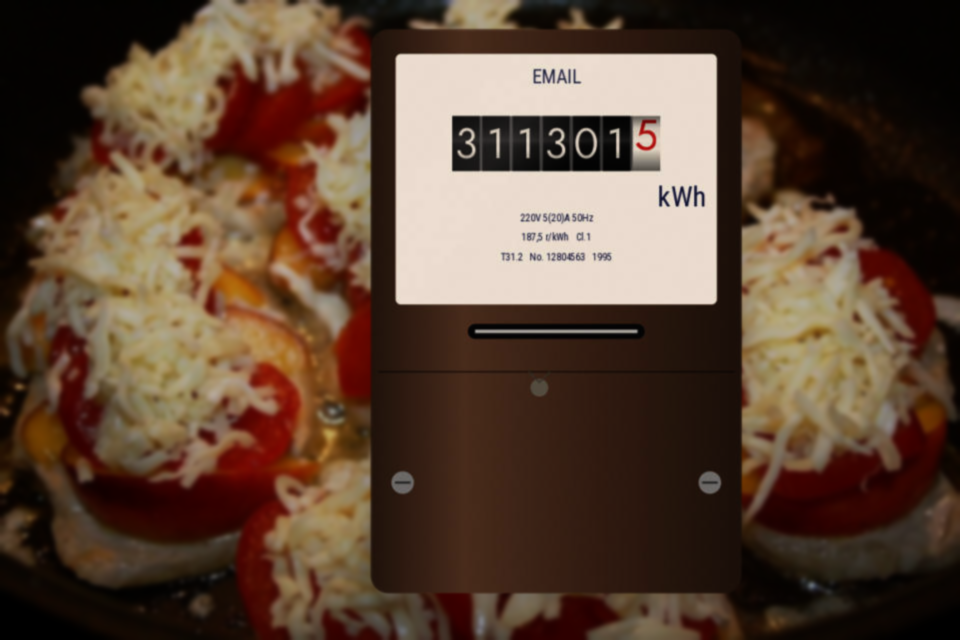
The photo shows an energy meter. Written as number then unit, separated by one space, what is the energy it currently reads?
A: 311301.5 kWh
